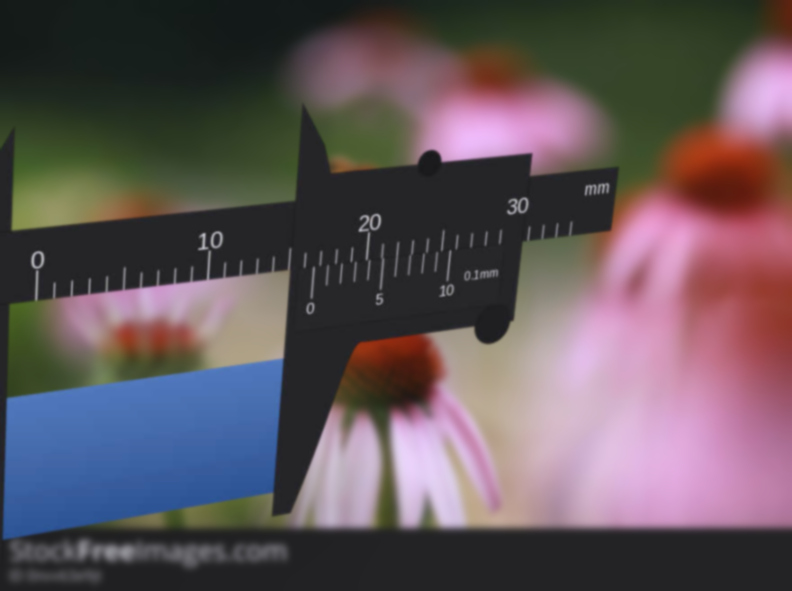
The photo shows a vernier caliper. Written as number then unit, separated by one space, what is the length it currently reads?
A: 16.6 mm
